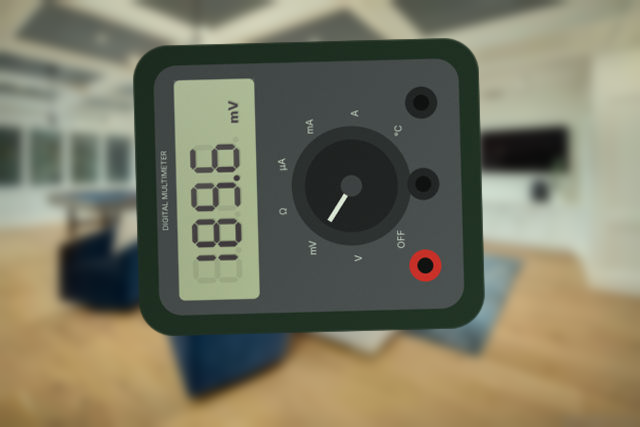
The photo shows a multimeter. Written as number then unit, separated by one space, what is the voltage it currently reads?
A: 189.6 mV
